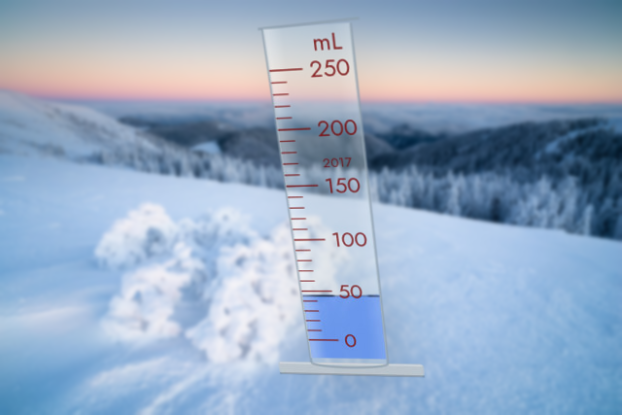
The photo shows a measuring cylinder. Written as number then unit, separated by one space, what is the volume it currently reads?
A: 45 mL
